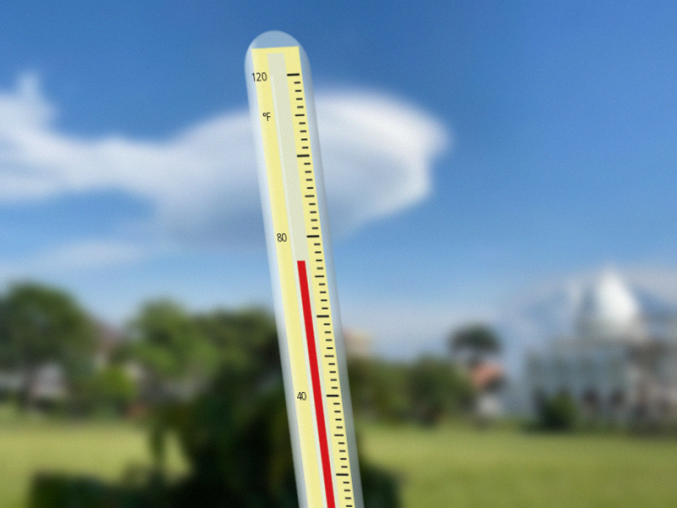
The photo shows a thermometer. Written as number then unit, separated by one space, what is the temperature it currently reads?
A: 74 °F
